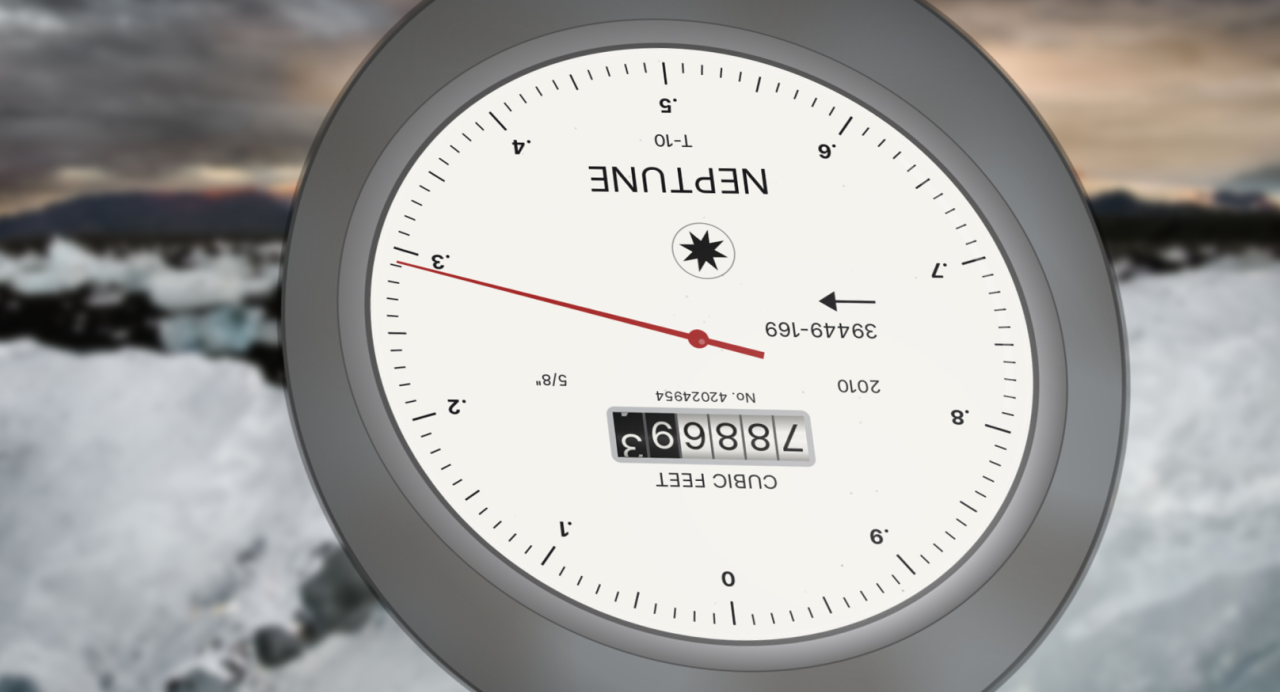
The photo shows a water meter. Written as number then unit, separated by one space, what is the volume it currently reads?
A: 788693.29 ft³
